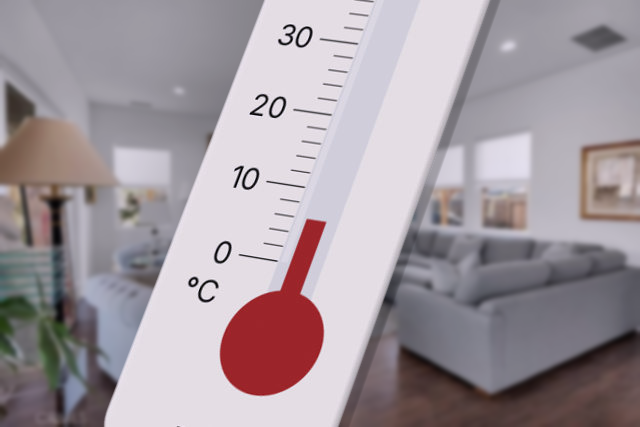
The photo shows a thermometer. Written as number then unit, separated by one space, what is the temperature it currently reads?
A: 6 °C
